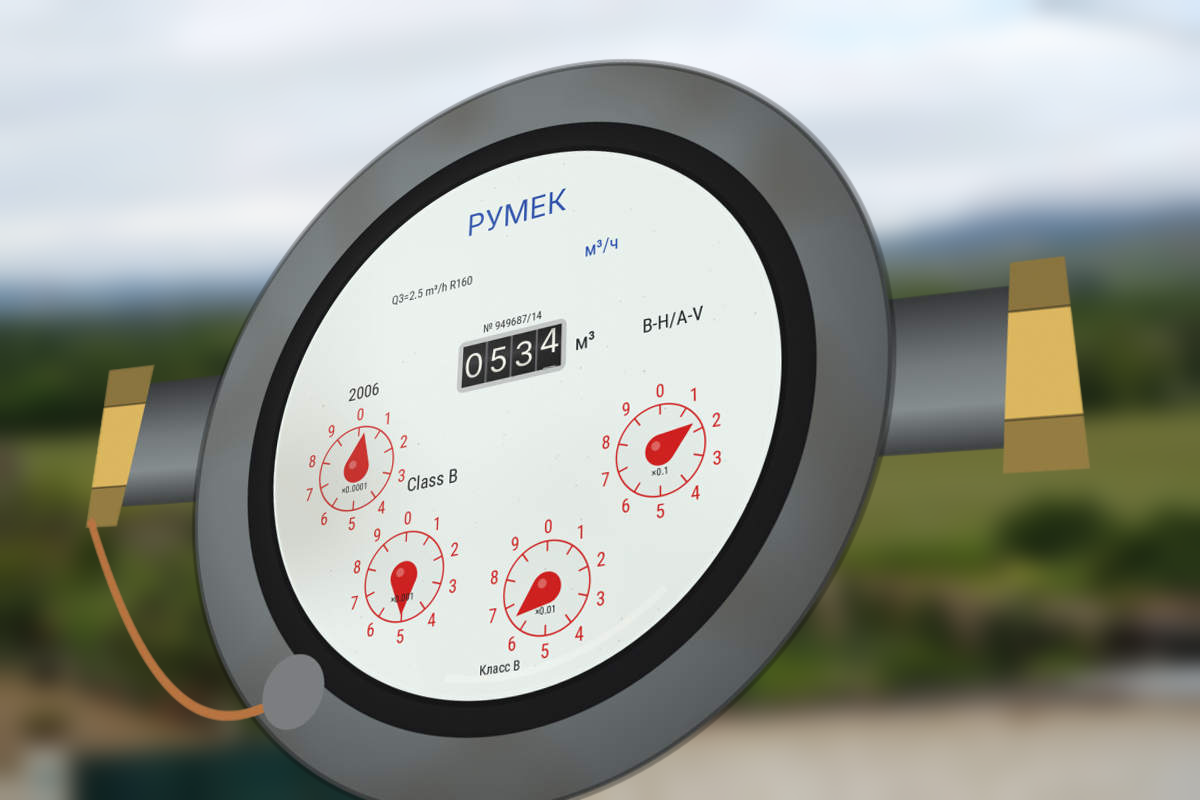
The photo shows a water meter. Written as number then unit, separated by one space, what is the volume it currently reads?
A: 534.1650 m³
